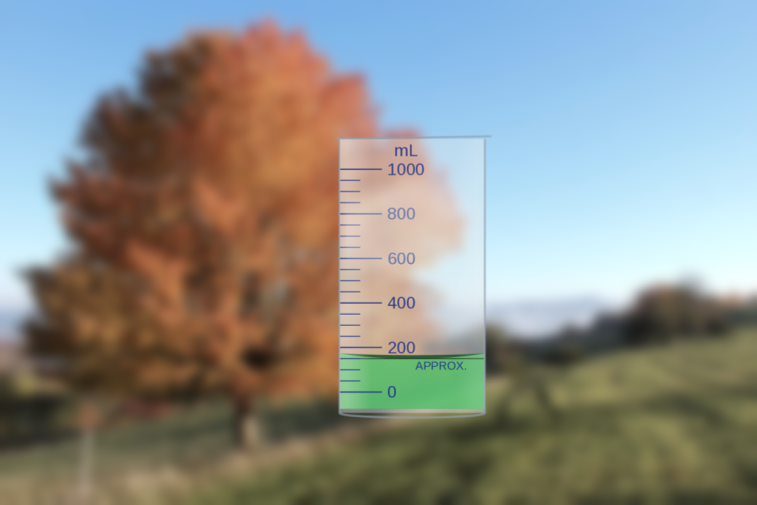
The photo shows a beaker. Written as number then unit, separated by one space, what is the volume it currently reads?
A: 150 mL
